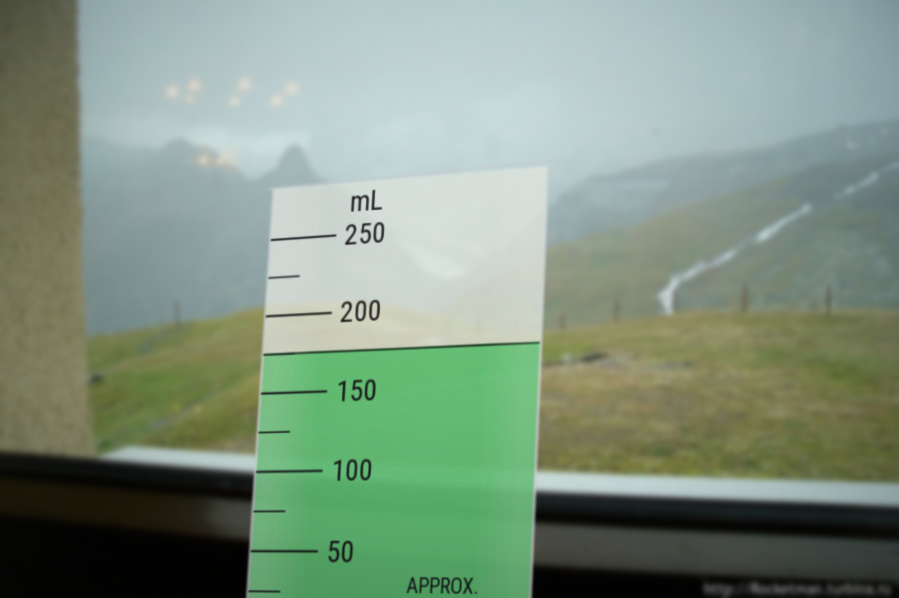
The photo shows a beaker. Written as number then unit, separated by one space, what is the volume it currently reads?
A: 175 mL
